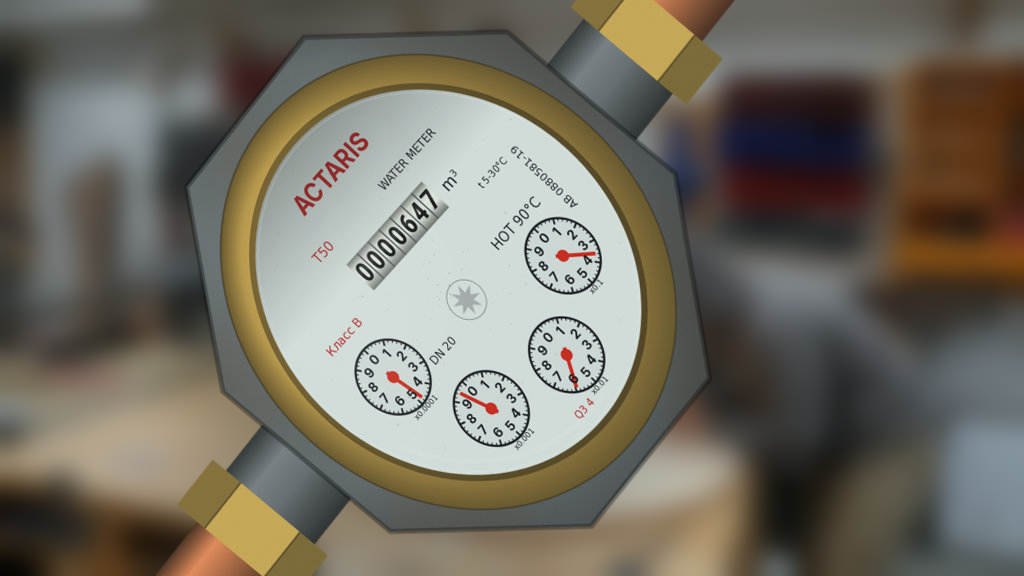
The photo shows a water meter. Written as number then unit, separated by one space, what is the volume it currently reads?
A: 647.3594 m³
